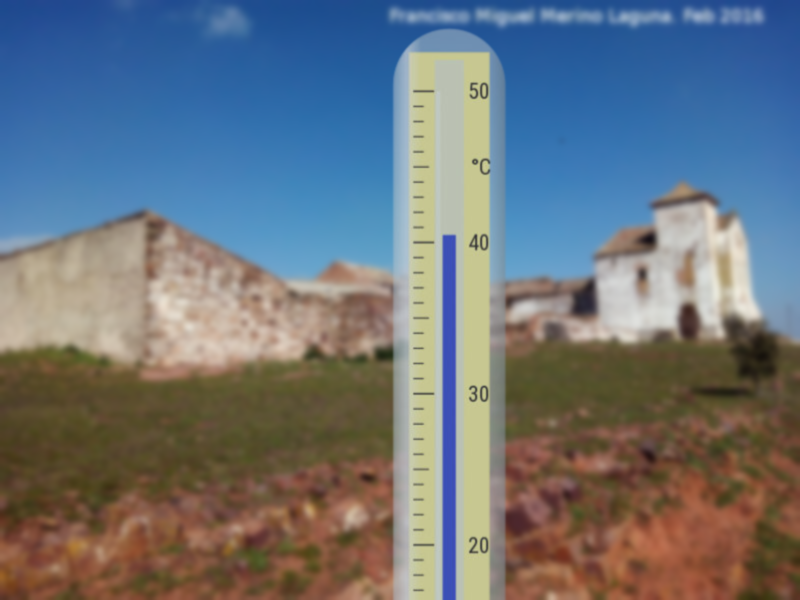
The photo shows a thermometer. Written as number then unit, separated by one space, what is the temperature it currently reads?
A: 40.5 °C
